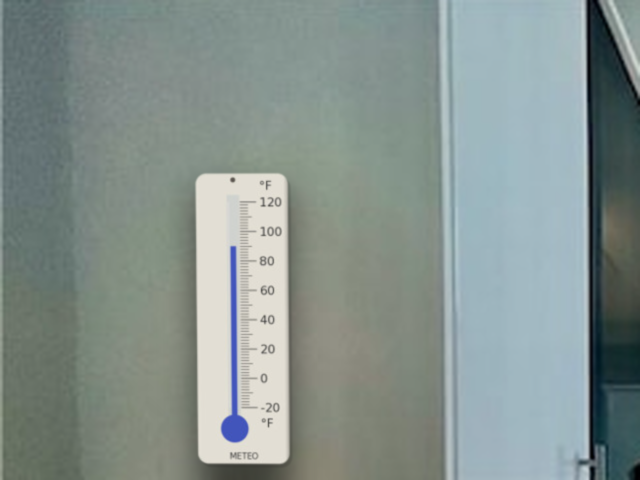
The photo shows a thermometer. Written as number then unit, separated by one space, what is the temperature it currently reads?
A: 90 °F
